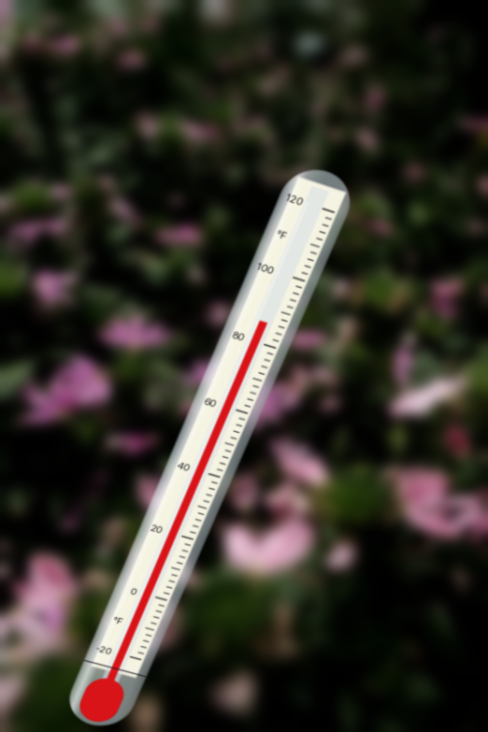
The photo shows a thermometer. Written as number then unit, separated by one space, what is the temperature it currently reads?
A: 86 °F
